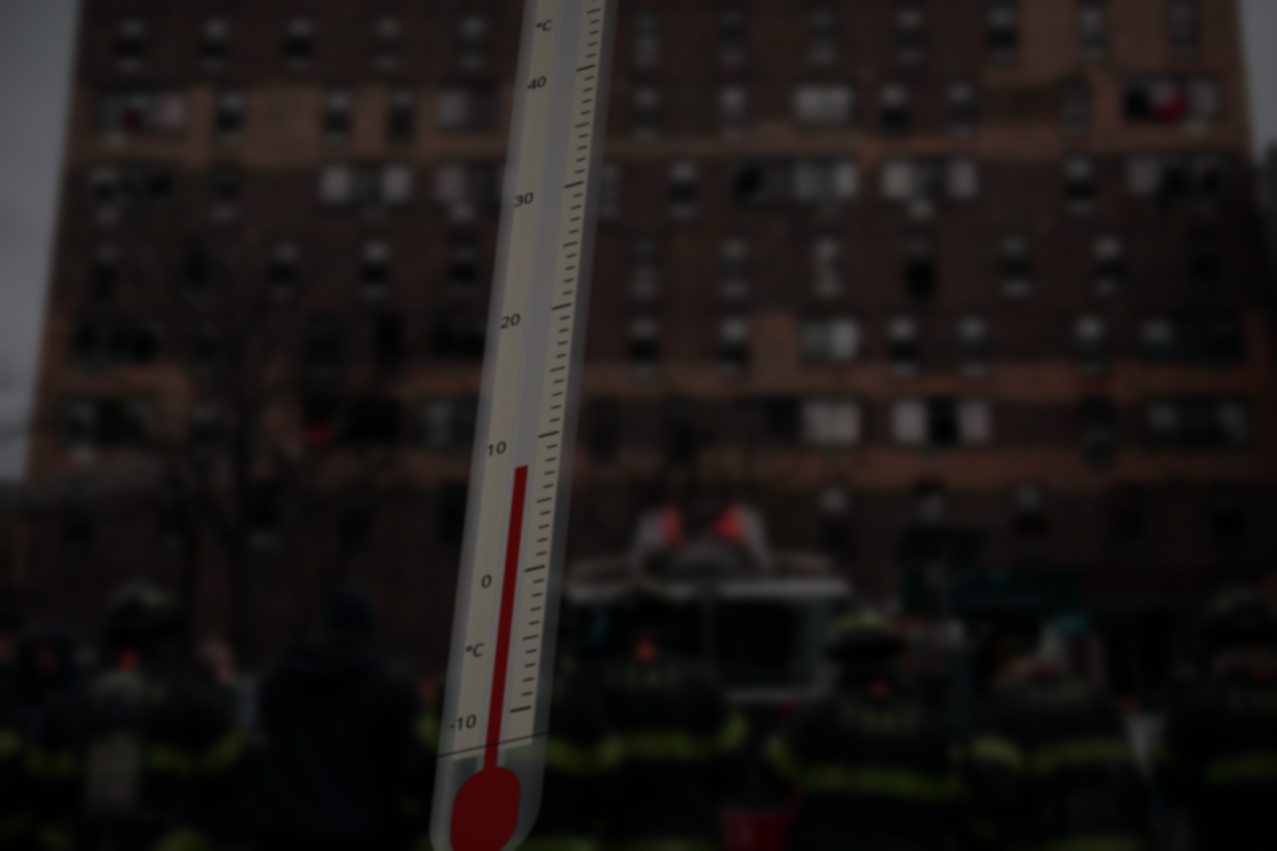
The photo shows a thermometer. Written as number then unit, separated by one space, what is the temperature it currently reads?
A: 8 °C
